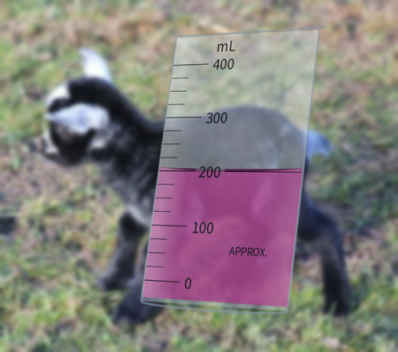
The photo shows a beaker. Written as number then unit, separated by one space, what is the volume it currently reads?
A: 200 mL
